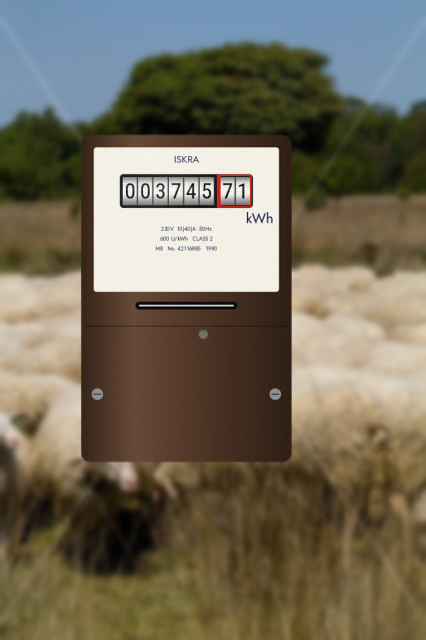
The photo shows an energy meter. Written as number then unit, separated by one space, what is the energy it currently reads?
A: 3745.71 kWh
